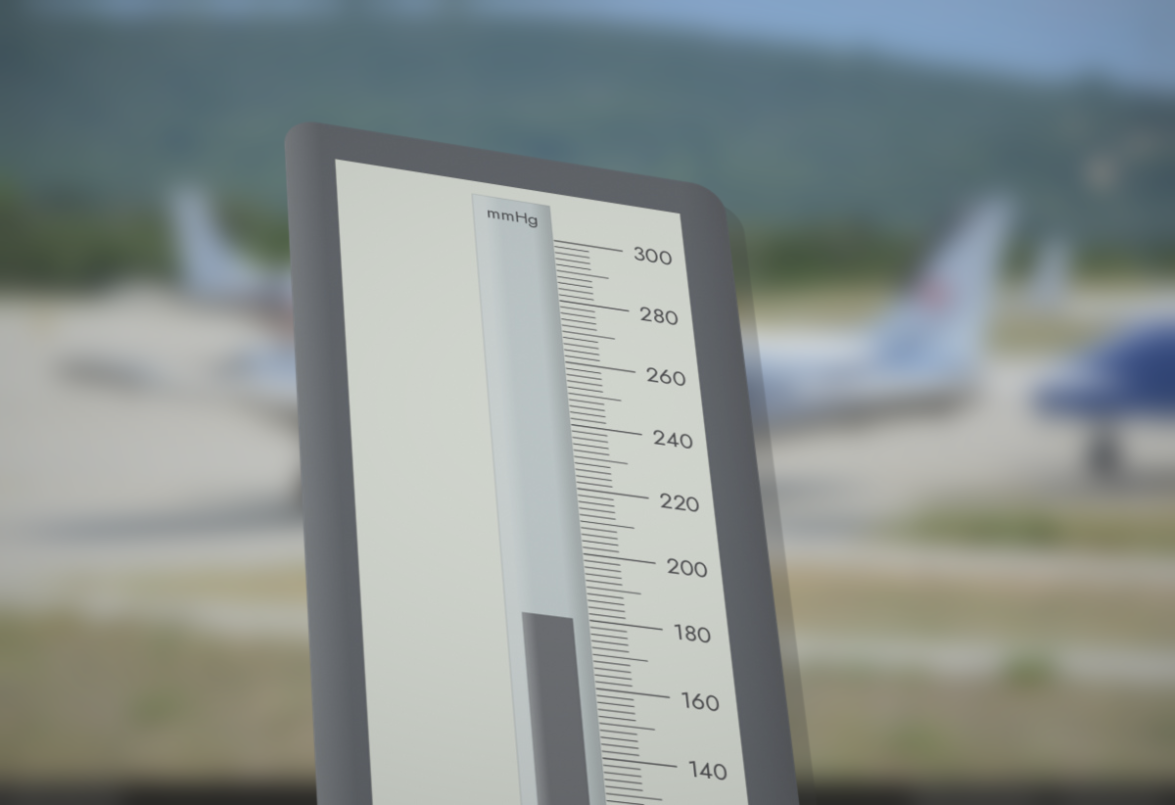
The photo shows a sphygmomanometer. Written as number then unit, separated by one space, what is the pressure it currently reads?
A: 180 mmHg
